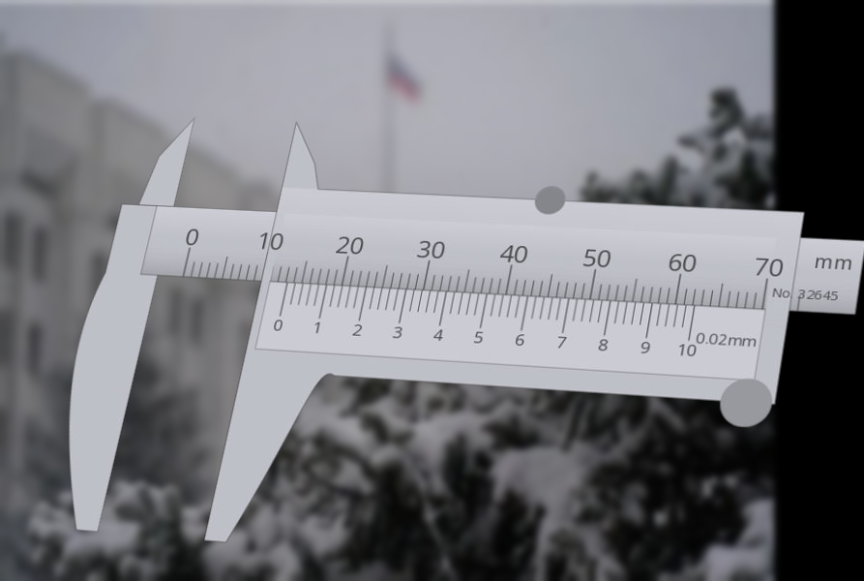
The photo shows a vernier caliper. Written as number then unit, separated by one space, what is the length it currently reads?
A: 13.2 mm
